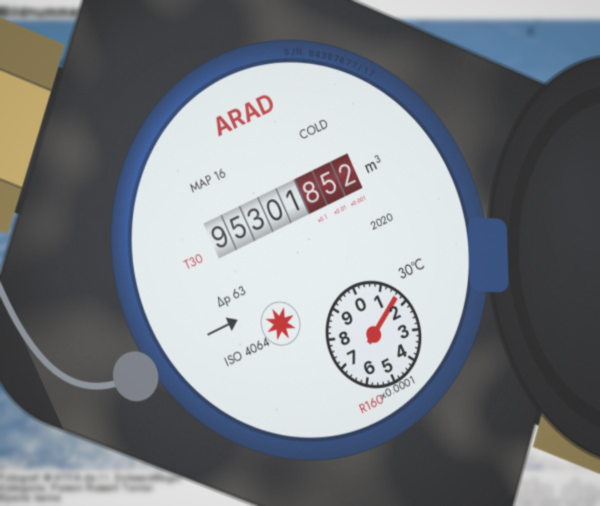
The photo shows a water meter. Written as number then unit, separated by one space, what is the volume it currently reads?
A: 95301.8521 m³
